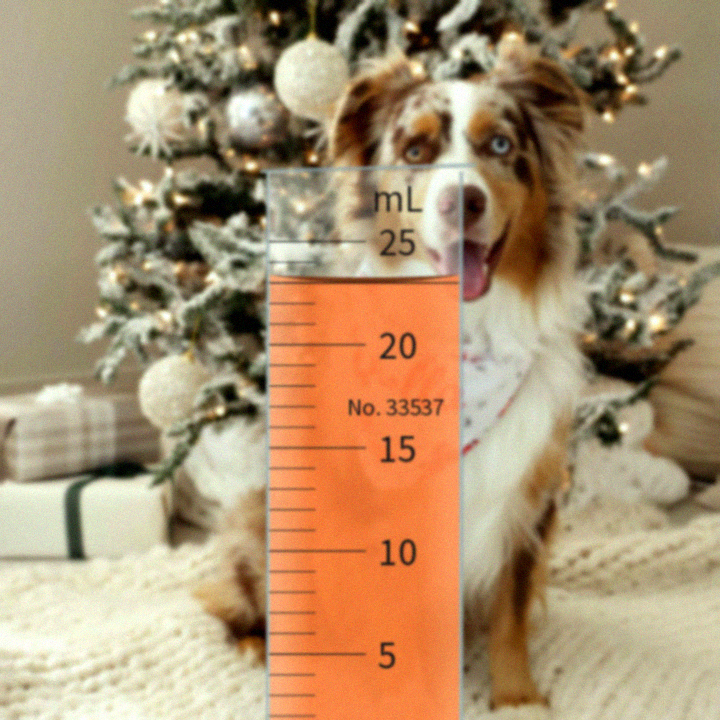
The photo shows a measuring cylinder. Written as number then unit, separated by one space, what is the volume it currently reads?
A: 23 mL
